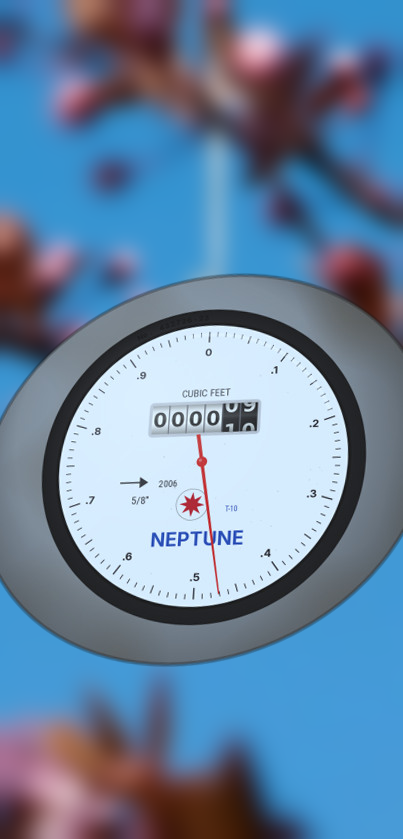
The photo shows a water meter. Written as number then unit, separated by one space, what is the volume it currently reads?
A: 9.47 ft³
